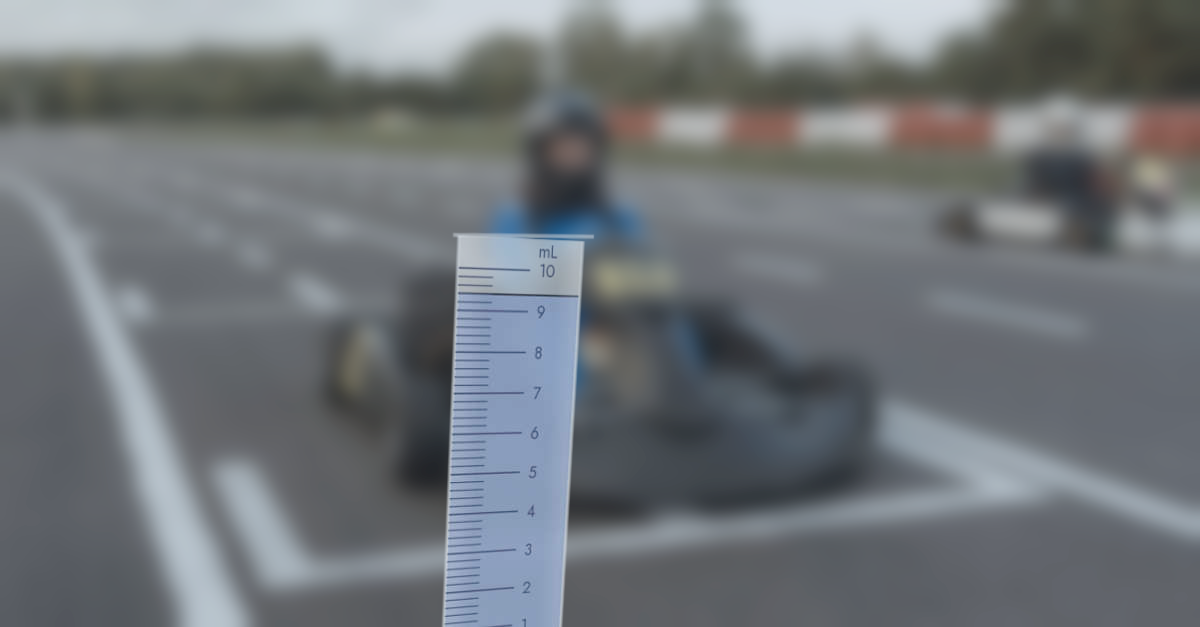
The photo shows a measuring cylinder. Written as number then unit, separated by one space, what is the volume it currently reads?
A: 9.4 mL
